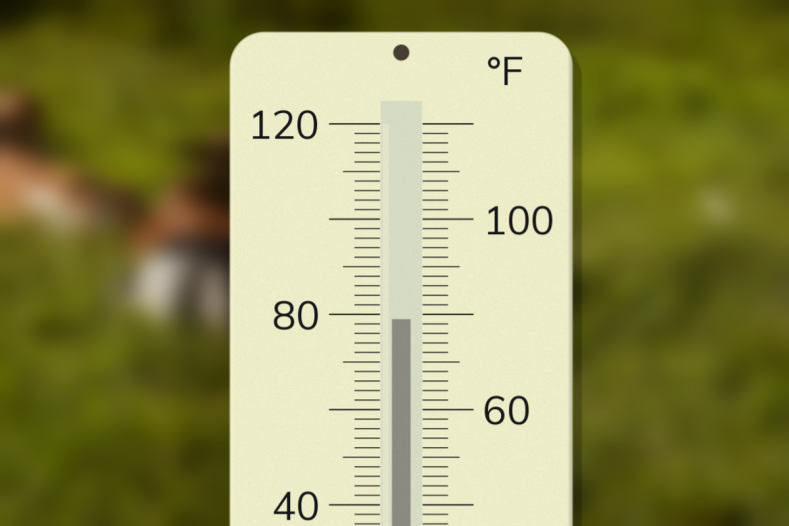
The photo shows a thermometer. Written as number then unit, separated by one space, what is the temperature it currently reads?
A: 79 °F
